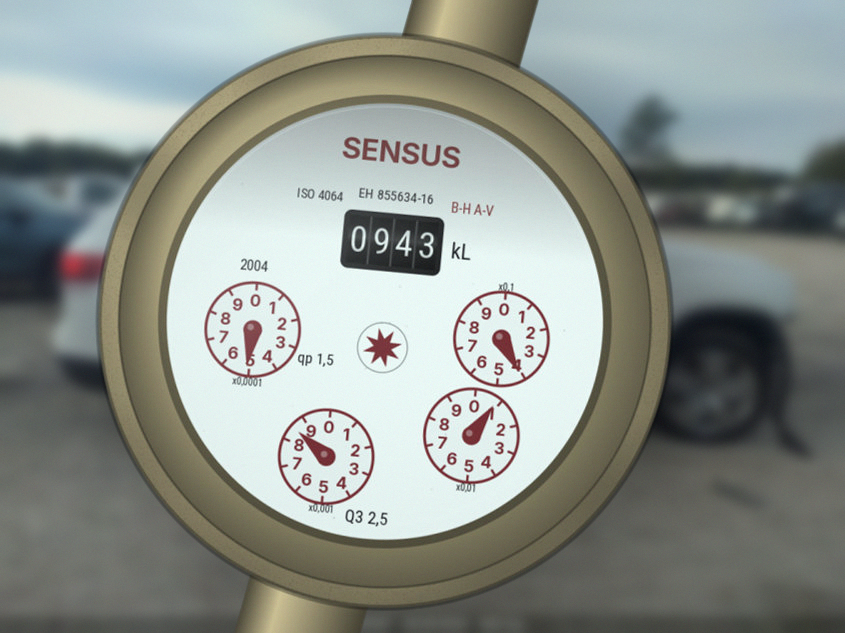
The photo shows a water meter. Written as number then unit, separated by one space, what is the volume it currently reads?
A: 943.4085 kL
